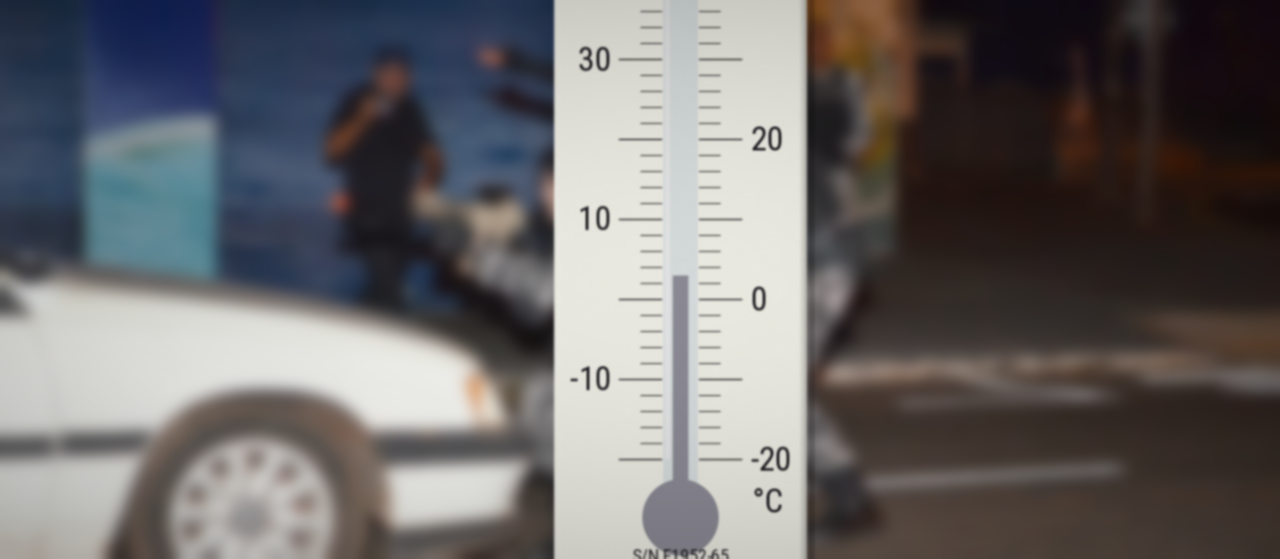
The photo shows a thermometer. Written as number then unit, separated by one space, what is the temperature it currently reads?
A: 3 °C
